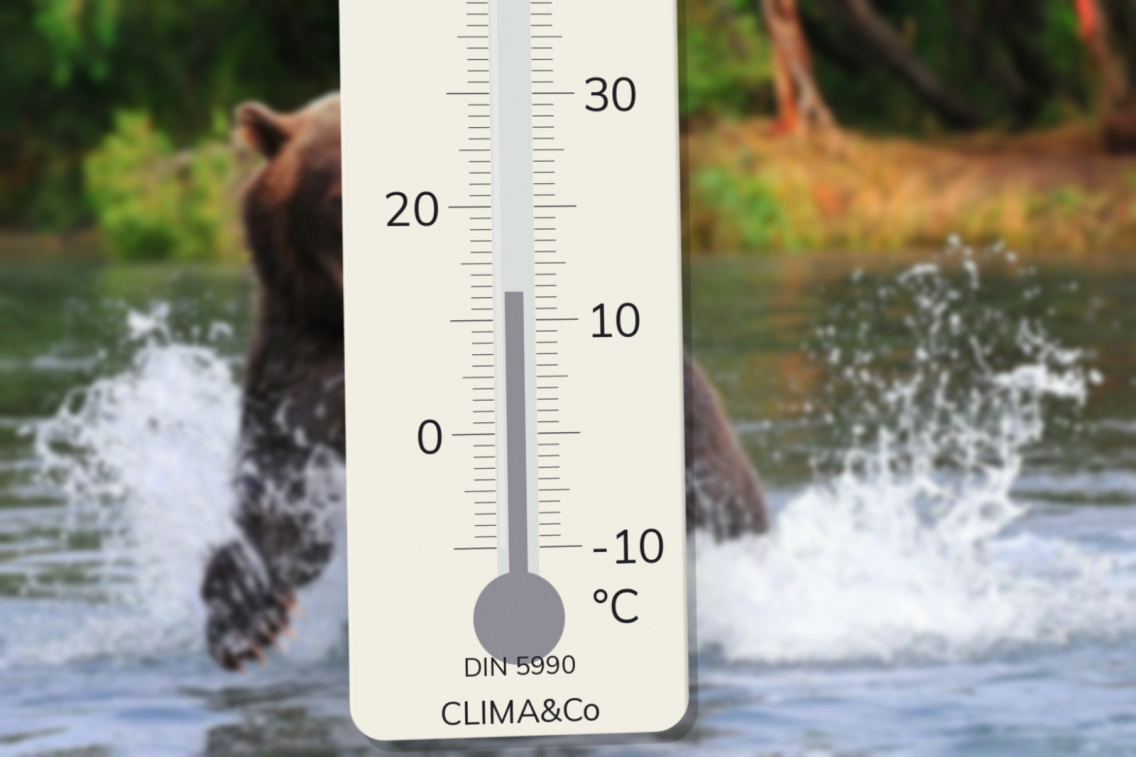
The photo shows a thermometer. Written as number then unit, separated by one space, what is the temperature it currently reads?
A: 12.5 °C
